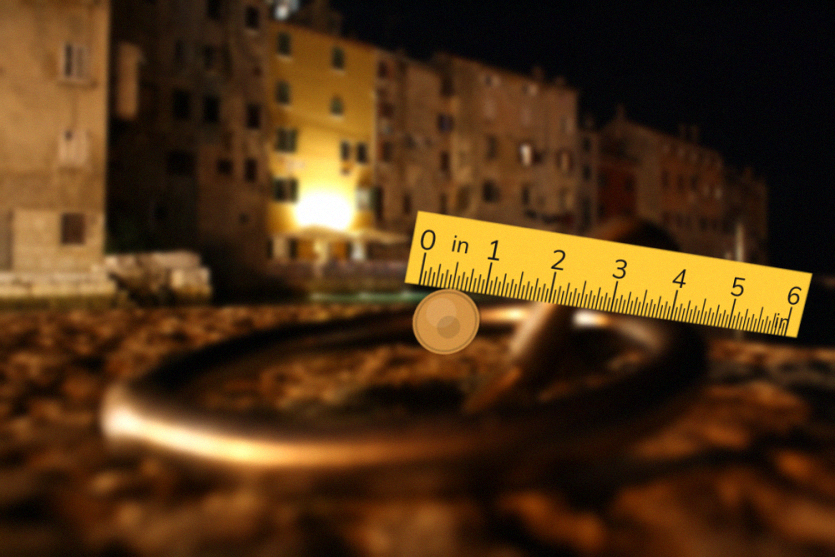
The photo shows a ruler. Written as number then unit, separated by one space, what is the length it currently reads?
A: 1 in
